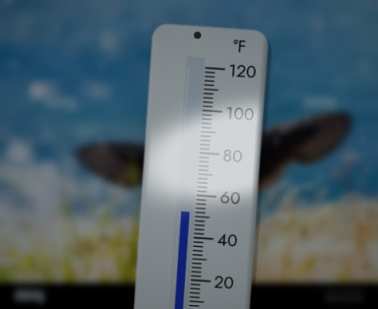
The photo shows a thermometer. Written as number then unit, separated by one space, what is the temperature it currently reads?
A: 52 °F
